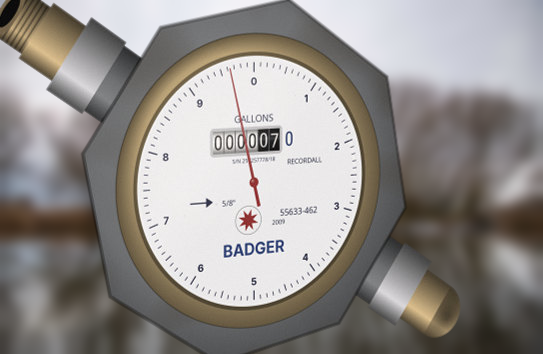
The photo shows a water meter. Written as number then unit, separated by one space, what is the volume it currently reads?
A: 69.6 gal
